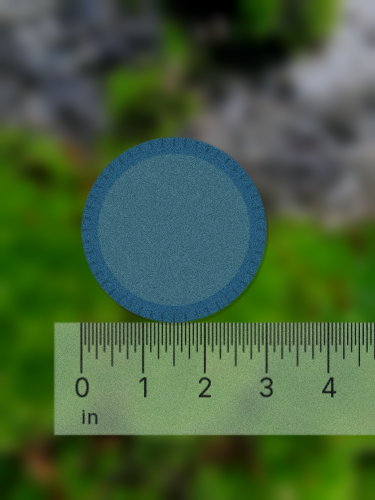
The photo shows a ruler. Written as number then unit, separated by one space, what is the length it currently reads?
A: 3 in
